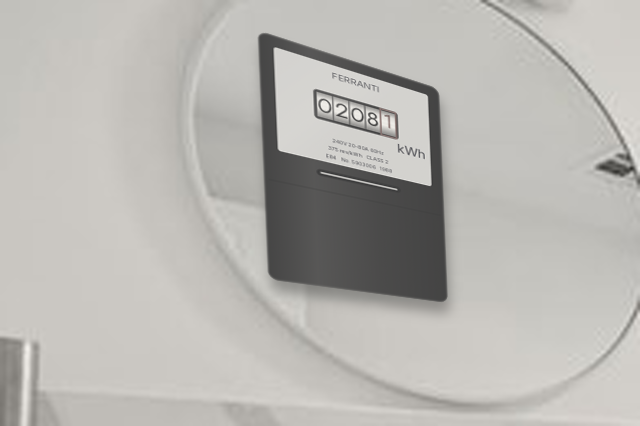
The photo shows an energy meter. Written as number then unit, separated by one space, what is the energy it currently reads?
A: 208.1 kWh
